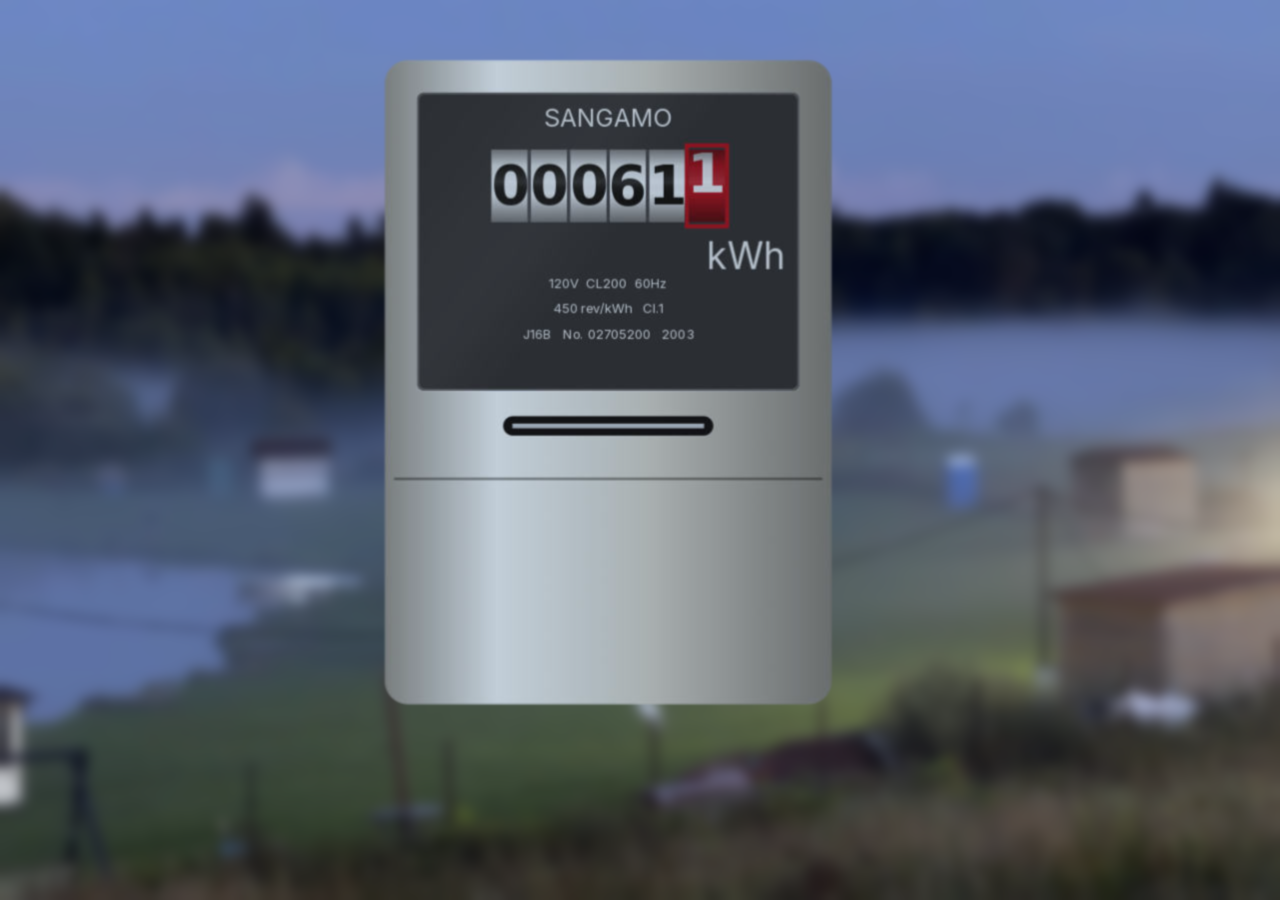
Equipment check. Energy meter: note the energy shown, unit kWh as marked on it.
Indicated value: 61.1 kWh
